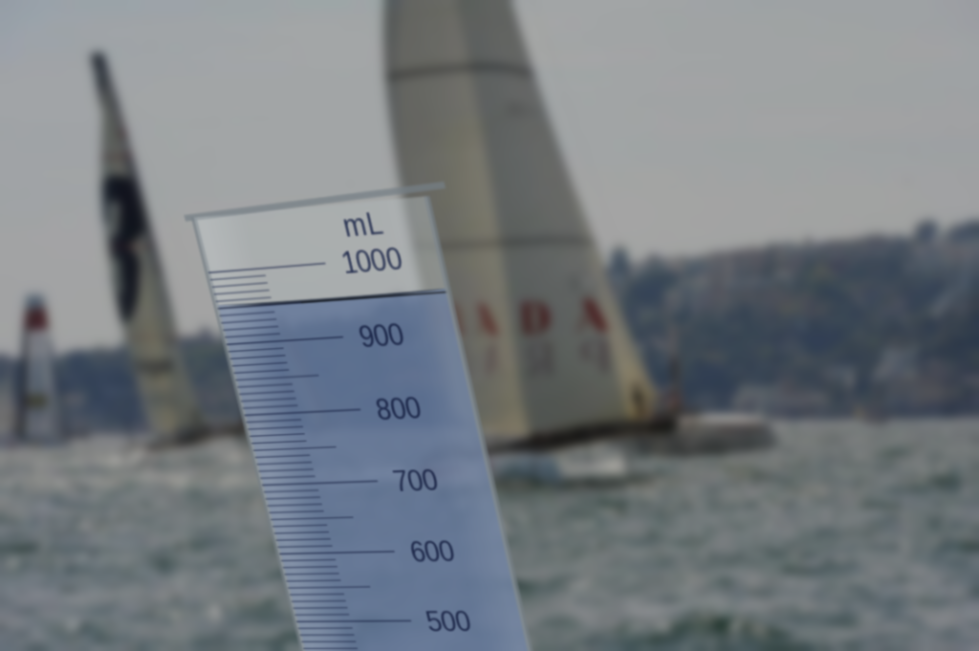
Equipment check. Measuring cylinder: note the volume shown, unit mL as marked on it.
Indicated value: 950 mL
